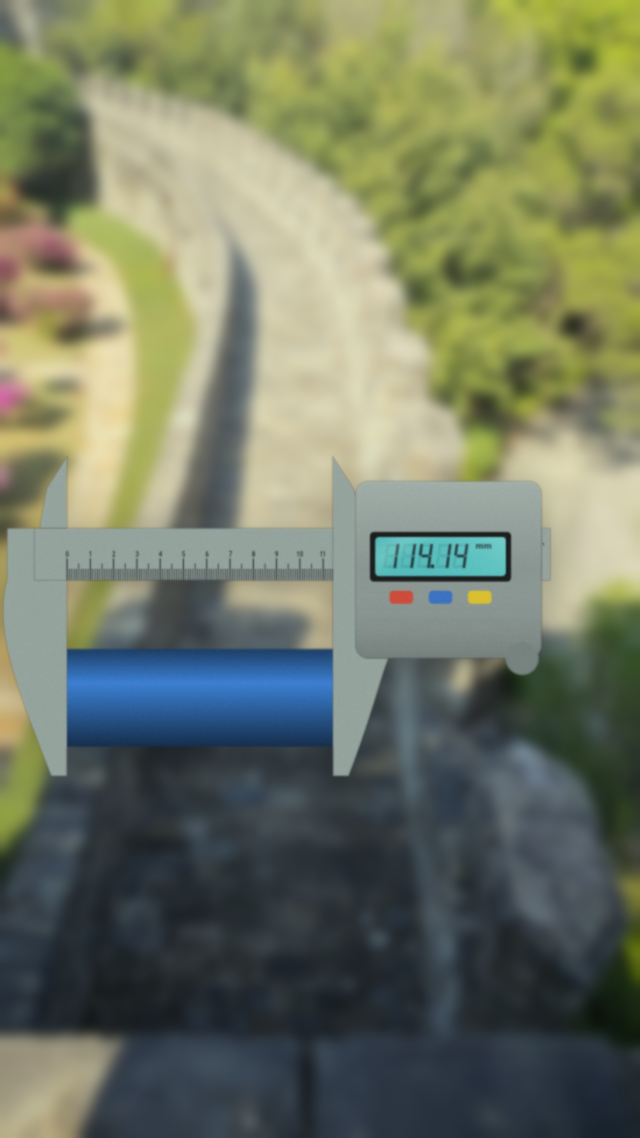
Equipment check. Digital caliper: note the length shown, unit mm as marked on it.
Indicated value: 114.14 mm
